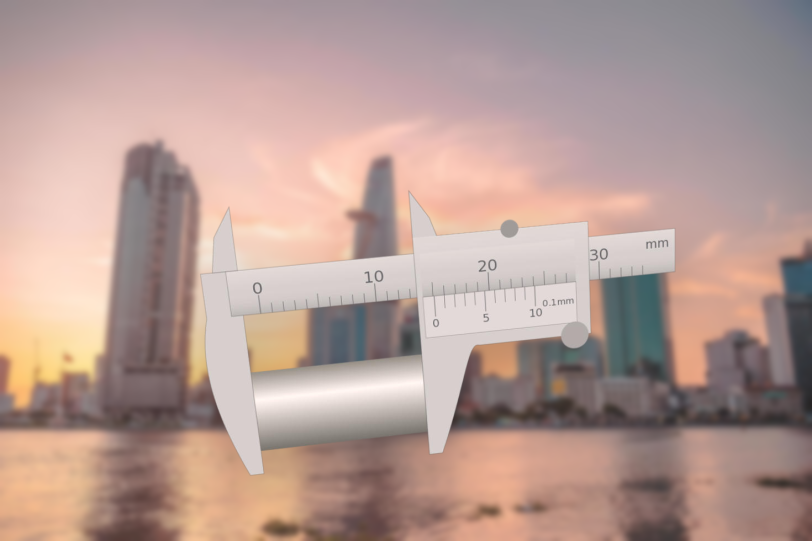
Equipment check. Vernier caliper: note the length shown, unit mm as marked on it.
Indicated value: 15.1 mm
